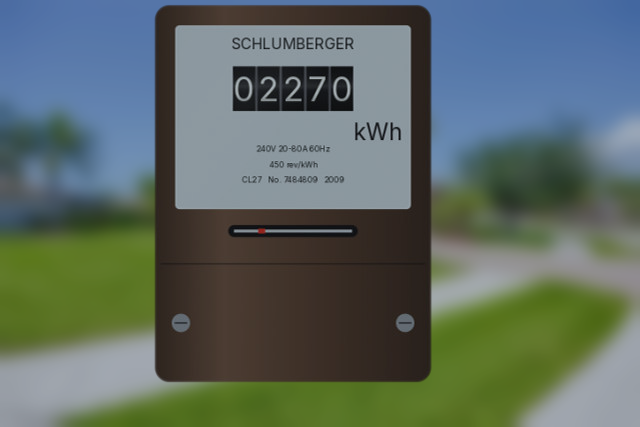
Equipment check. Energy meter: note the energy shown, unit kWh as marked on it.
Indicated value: 2270 kWh
